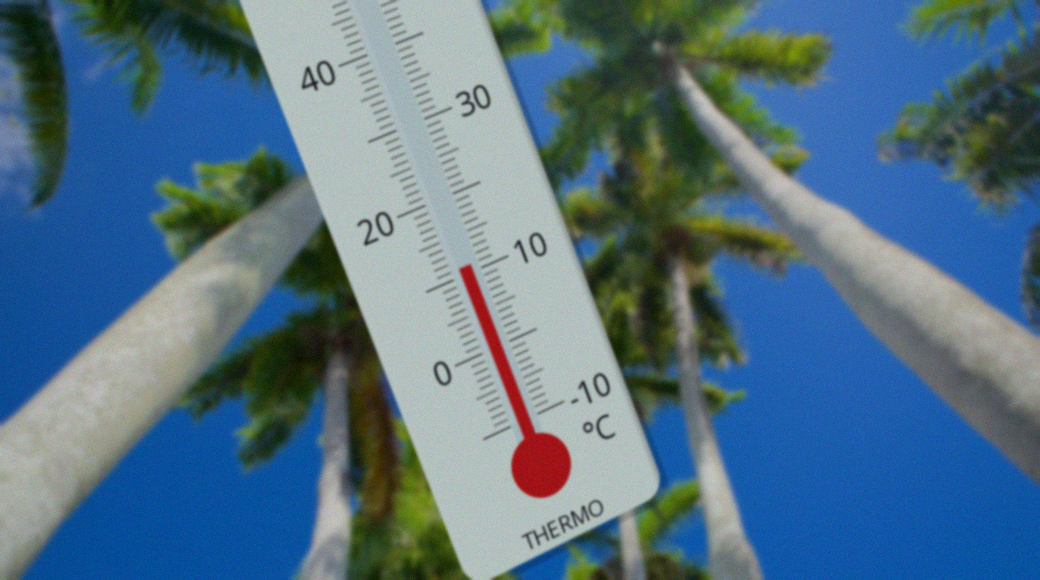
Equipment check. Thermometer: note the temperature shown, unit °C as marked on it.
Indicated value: 11 °C
